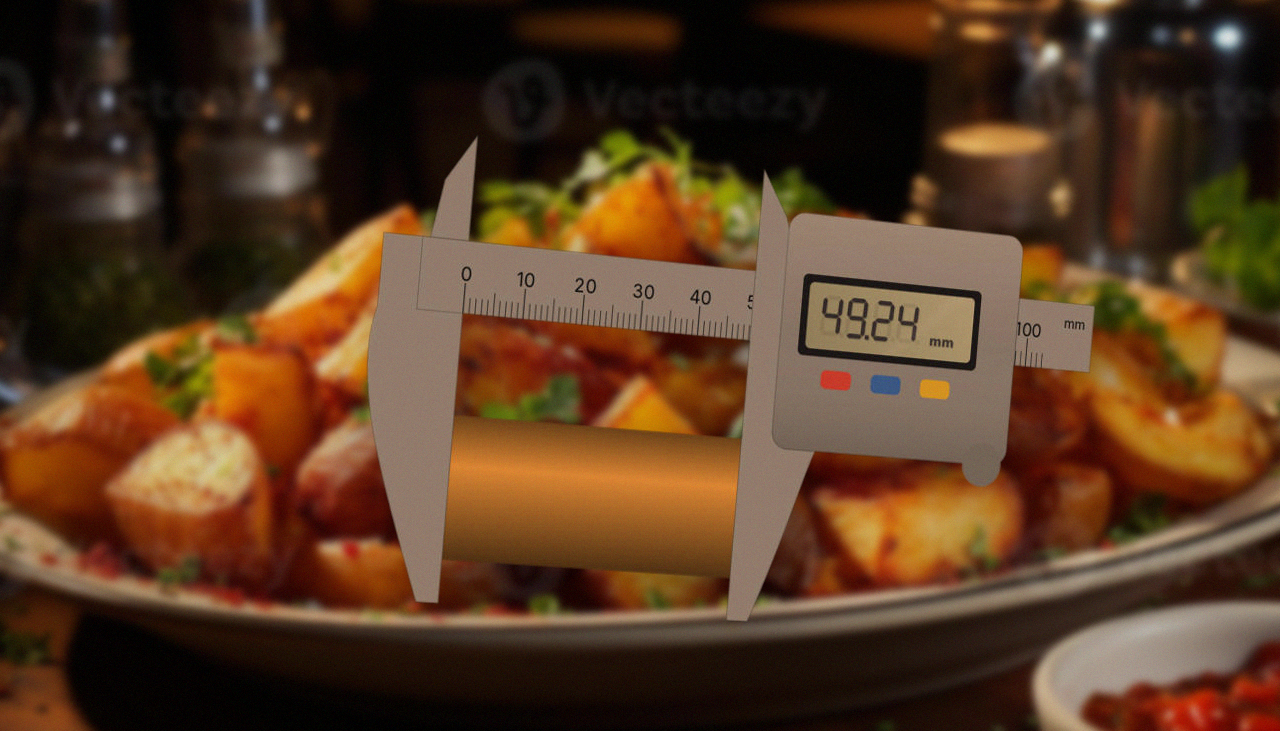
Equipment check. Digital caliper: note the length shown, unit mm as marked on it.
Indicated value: 49.24 mm
